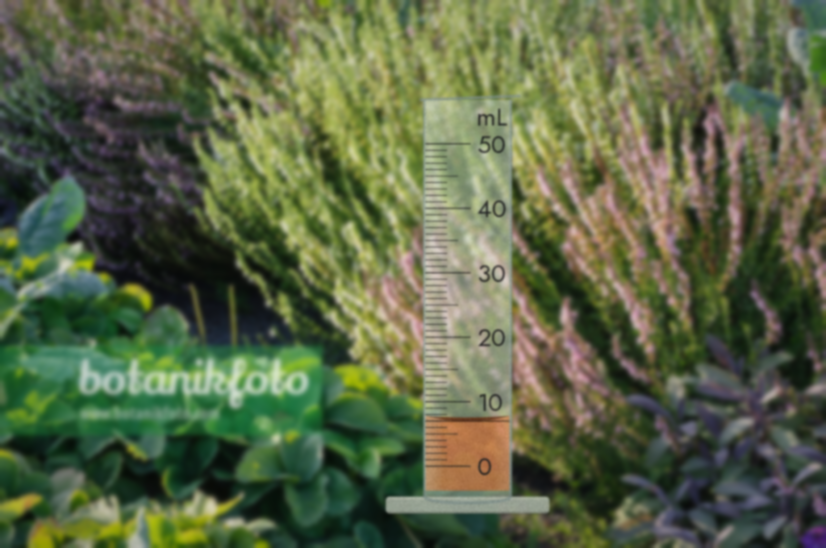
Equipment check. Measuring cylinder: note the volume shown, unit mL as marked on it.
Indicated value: 7 mL
